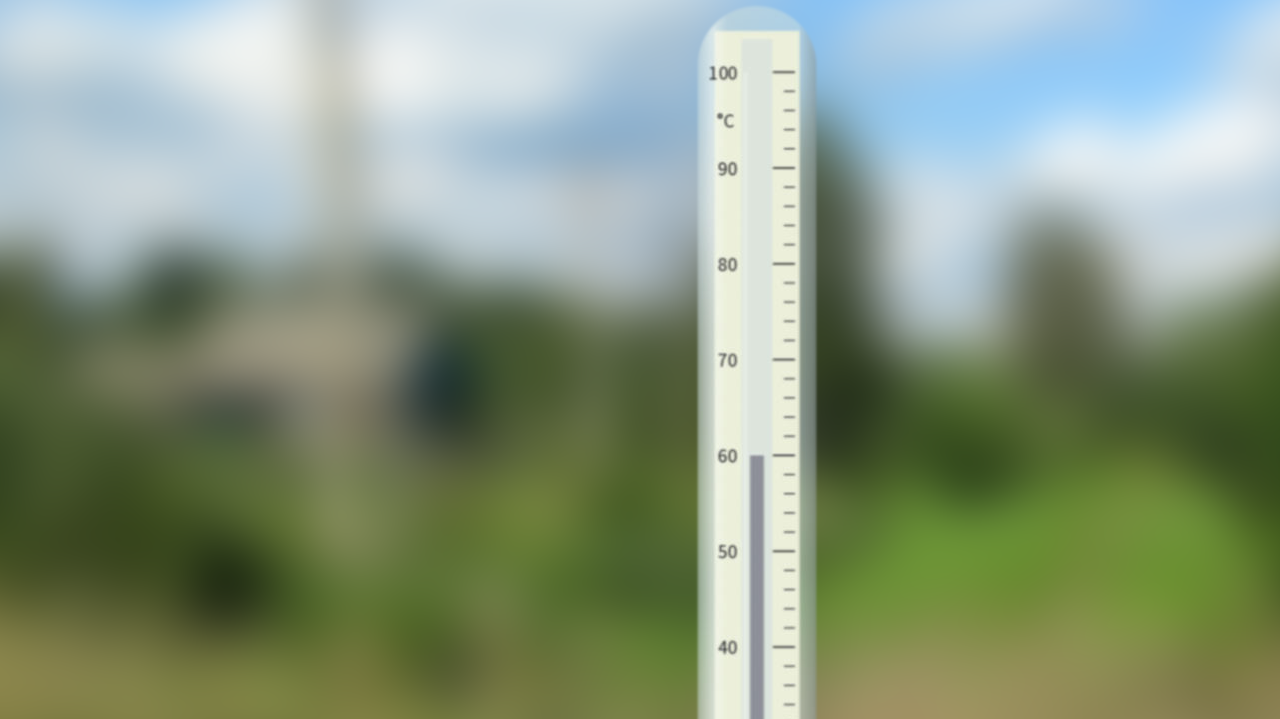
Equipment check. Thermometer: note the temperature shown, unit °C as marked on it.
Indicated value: 60 °C
